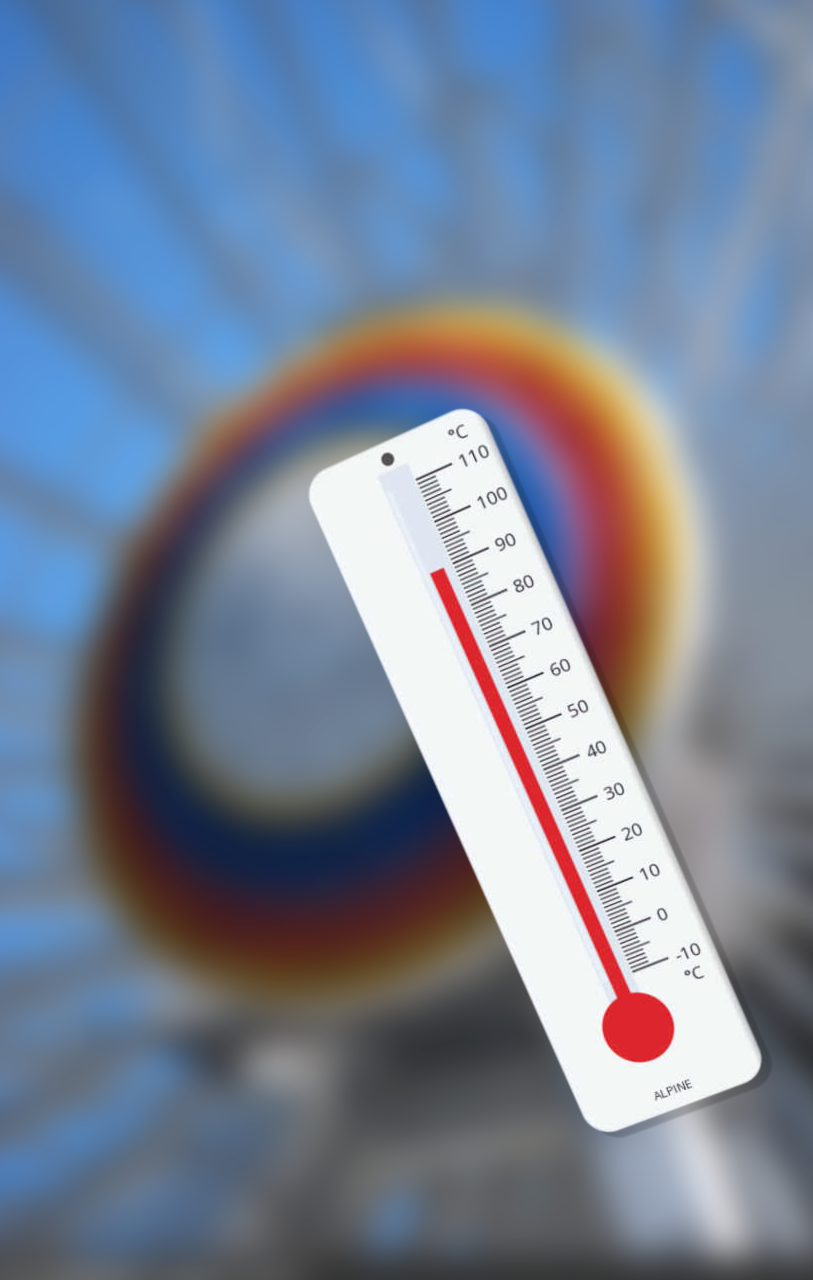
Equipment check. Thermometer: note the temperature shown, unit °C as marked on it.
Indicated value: 90 °C
